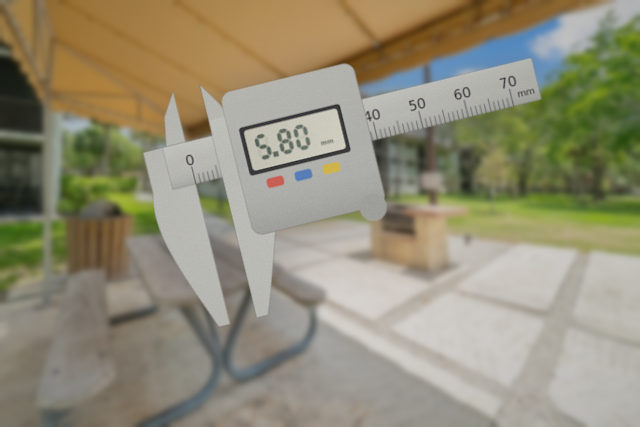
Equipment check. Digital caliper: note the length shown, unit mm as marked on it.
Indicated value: 5.80 mm
